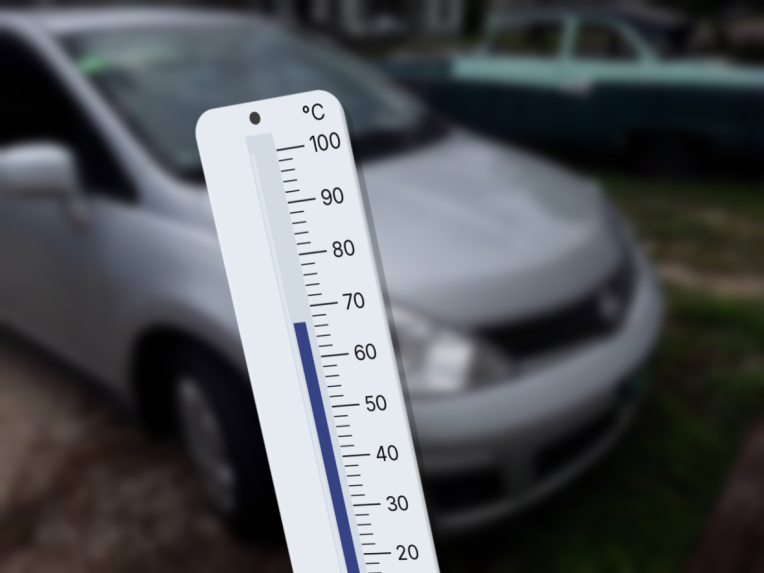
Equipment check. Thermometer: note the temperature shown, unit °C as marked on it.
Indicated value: 67 °C
